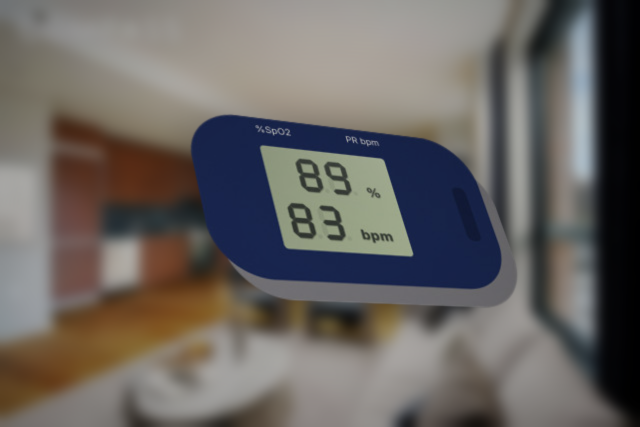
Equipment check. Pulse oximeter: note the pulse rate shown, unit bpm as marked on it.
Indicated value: 83 bpm
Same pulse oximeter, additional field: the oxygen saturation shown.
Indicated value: 89 %
